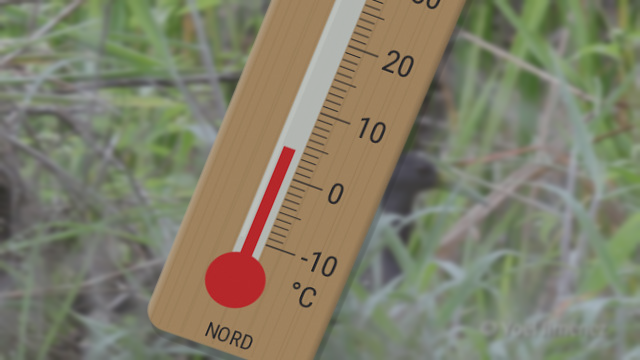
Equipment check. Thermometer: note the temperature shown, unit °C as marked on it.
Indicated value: 4 °C
